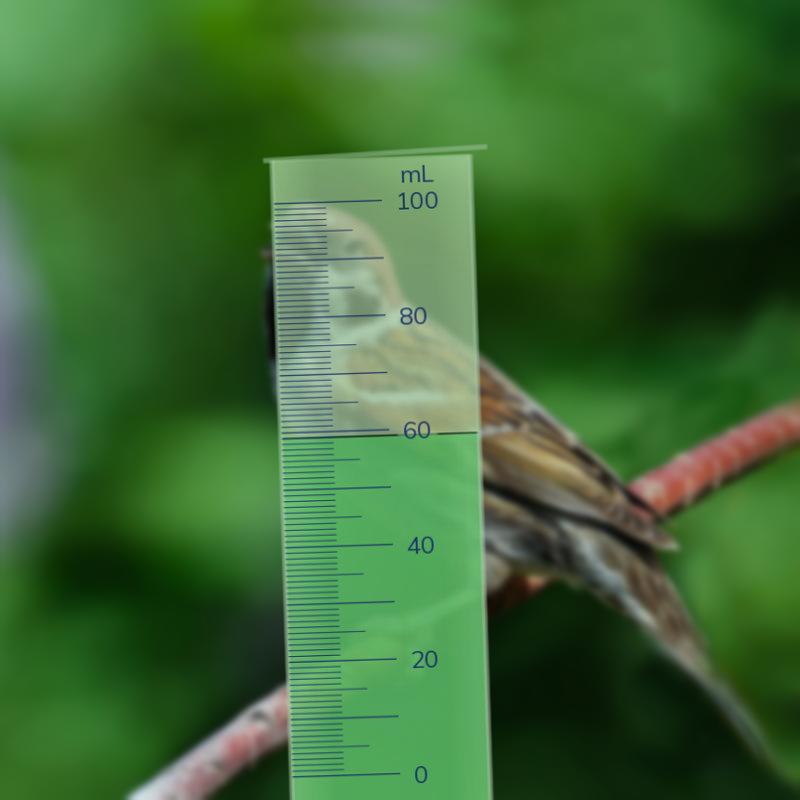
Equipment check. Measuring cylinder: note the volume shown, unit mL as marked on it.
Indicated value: 59 mL
